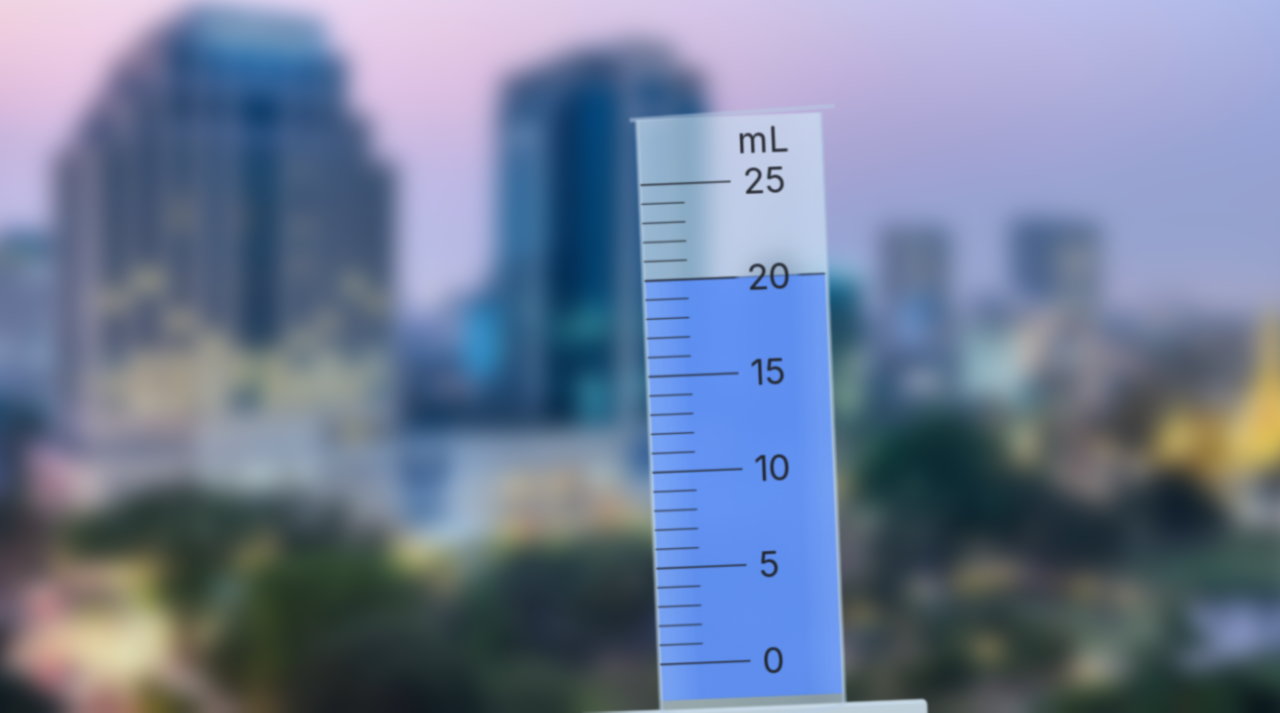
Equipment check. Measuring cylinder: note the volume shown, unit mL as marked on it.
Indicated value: 20 mL
